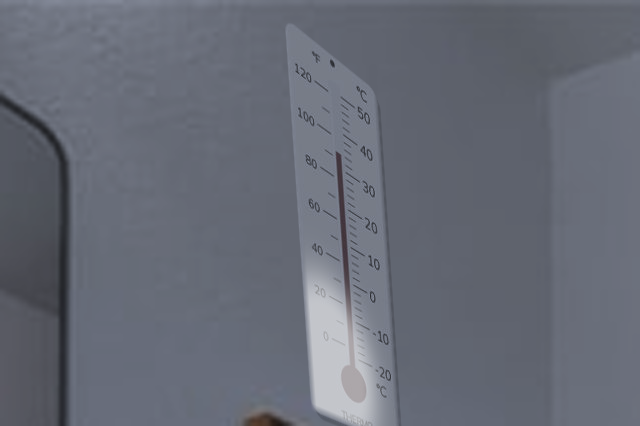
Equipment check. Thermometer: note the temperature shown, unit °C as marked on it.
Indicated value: 34 °C
